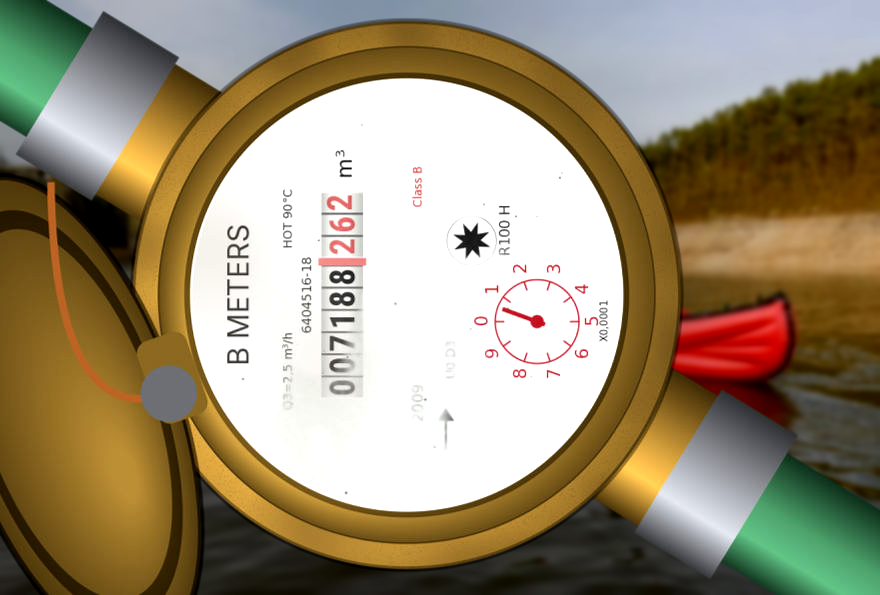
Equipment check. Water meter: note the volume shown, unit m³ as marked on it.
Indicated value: 7188.2620 m³
